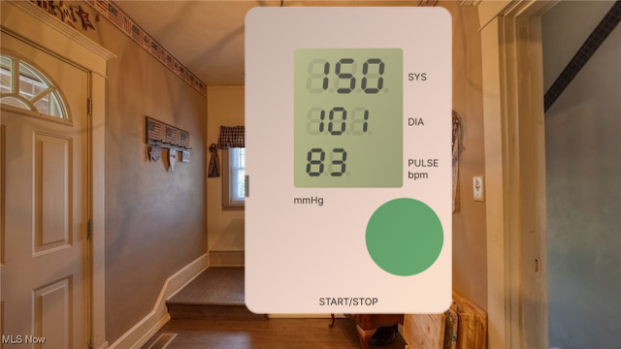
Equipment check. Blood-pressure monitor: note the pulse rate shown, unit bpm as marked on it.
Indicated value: 83 bpm
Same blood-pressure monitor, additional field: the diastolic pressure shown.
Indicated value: 101 mmHg
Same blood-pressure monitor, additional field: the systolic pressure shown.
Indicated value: 150 mmHg
